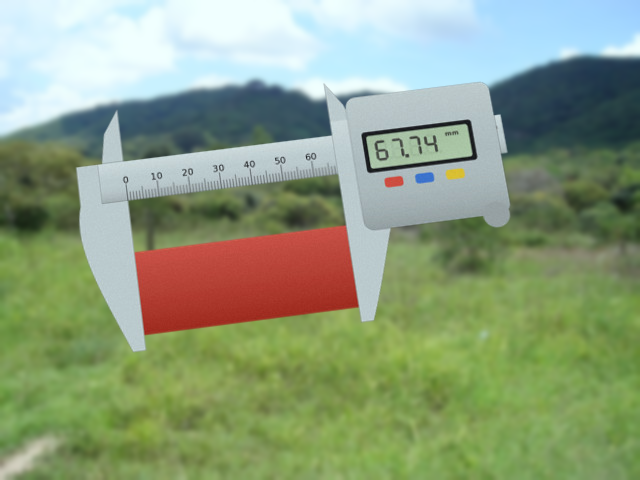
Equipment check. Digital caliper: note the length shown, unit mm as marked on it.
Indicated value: 67.74 mm
